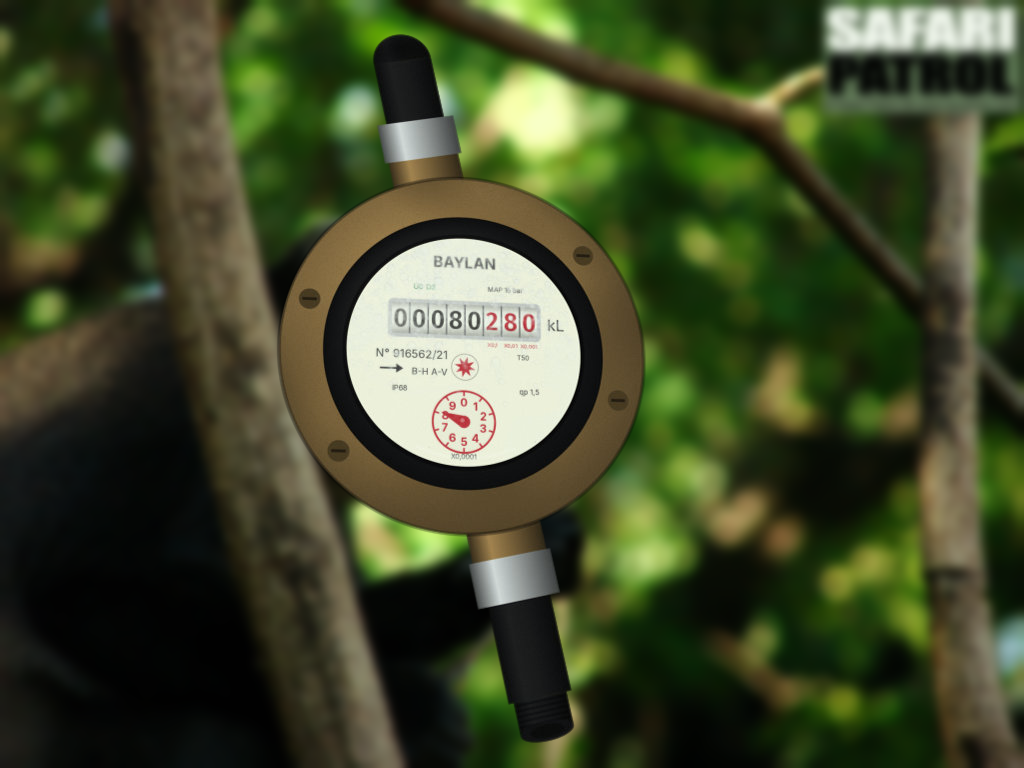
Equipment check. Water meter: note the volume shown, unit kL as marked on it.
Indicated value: 80.2808 kL
